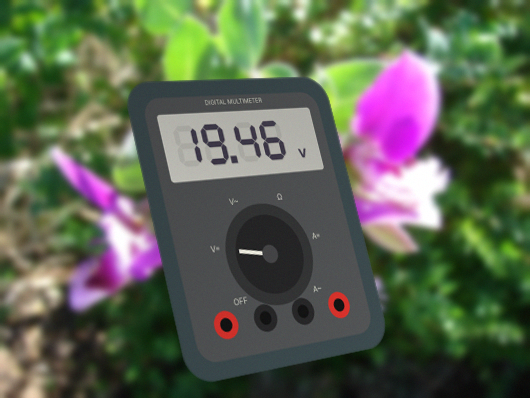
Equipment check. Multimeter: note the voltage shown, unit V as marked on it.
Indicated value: 19.46 V
